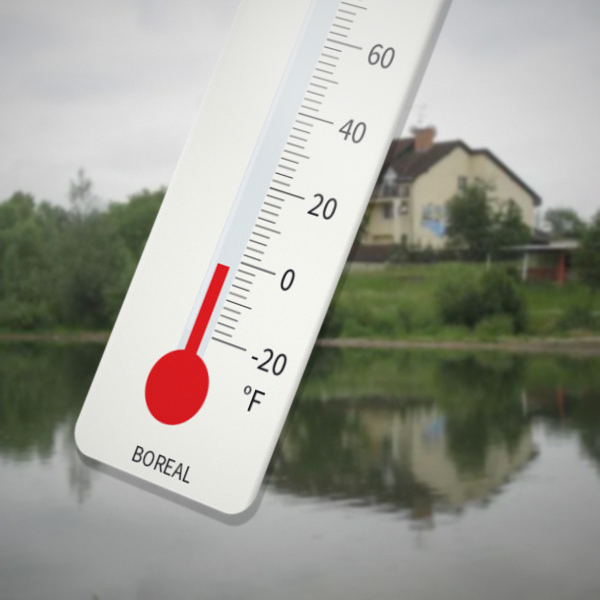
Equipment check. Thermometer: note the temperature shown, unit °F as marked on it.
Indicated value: -2 °F
